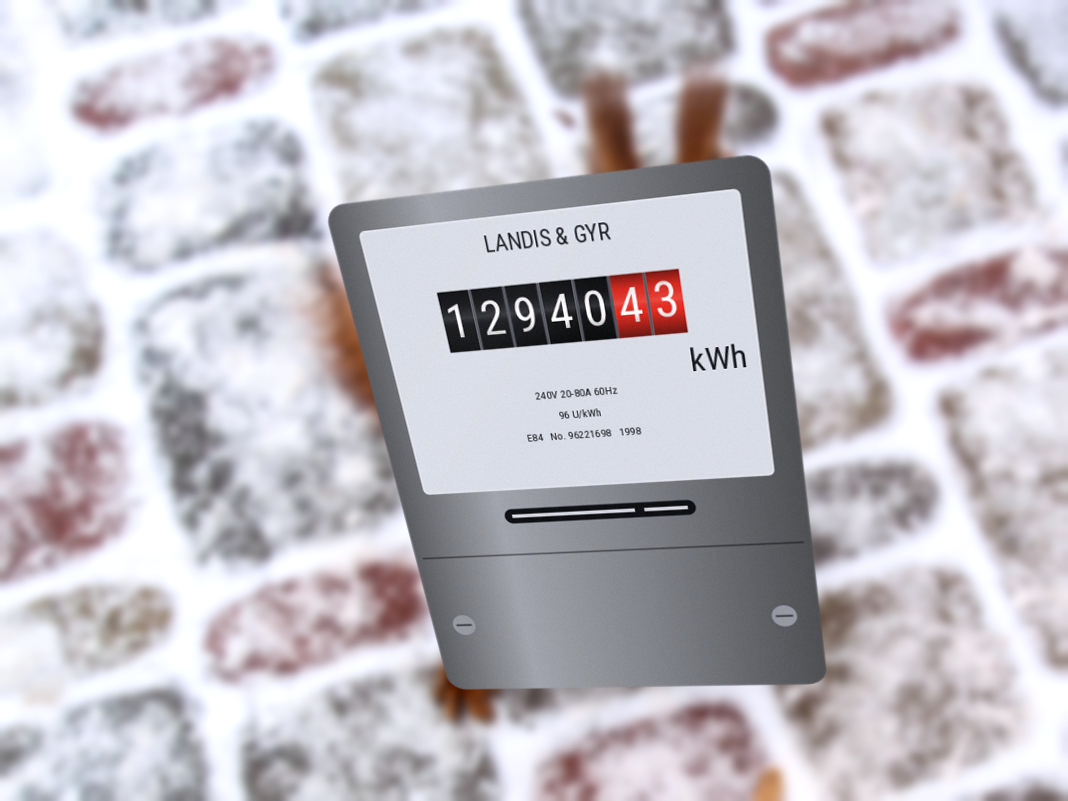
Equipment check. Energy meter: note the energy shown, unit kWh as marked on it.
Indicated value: 12940.43 kWh
